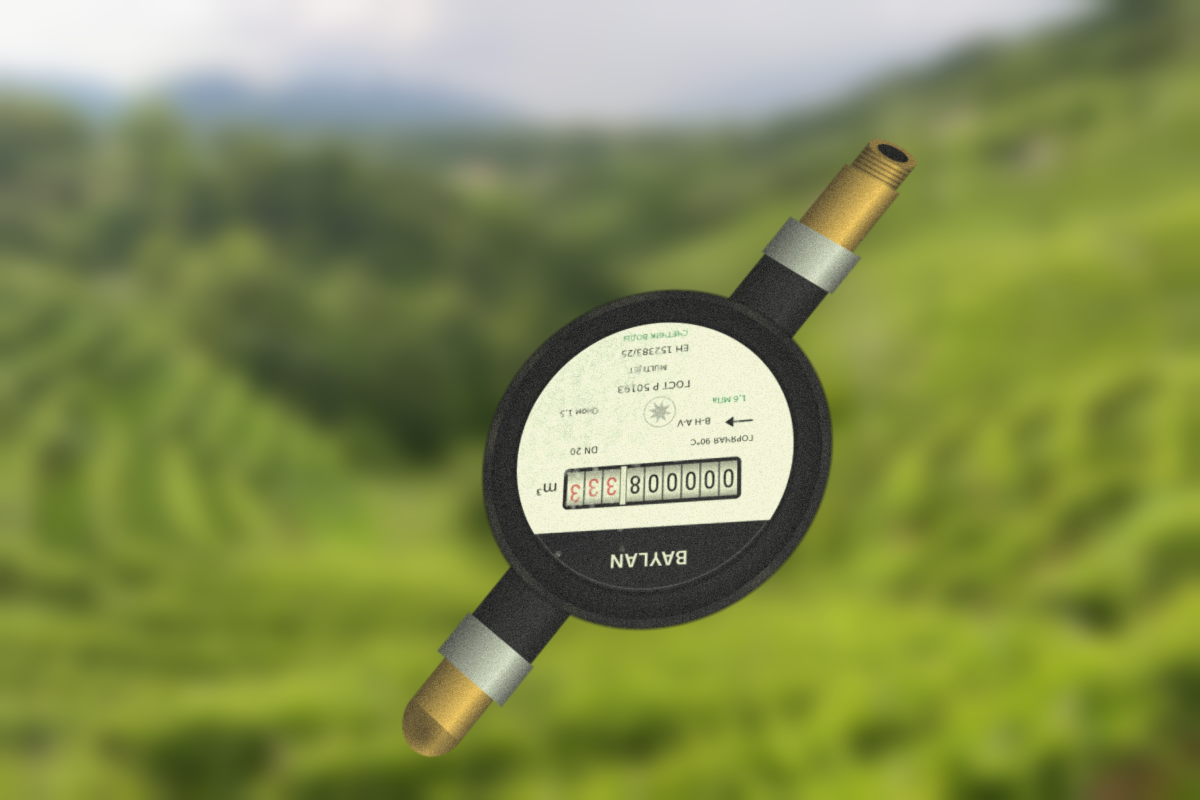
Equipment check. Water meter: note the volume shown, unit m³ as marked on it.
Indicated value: 8.333 m³
